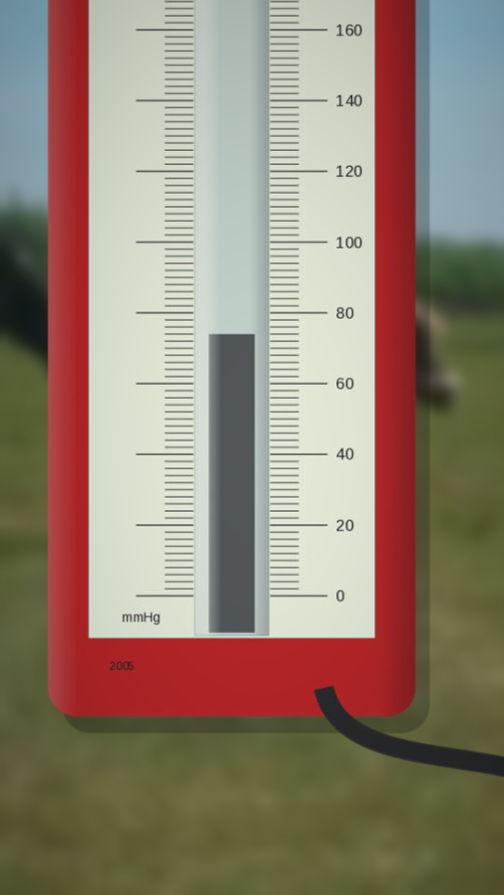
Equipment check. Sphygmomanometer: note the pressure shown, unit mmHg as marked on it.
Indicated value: 74 mmHg
